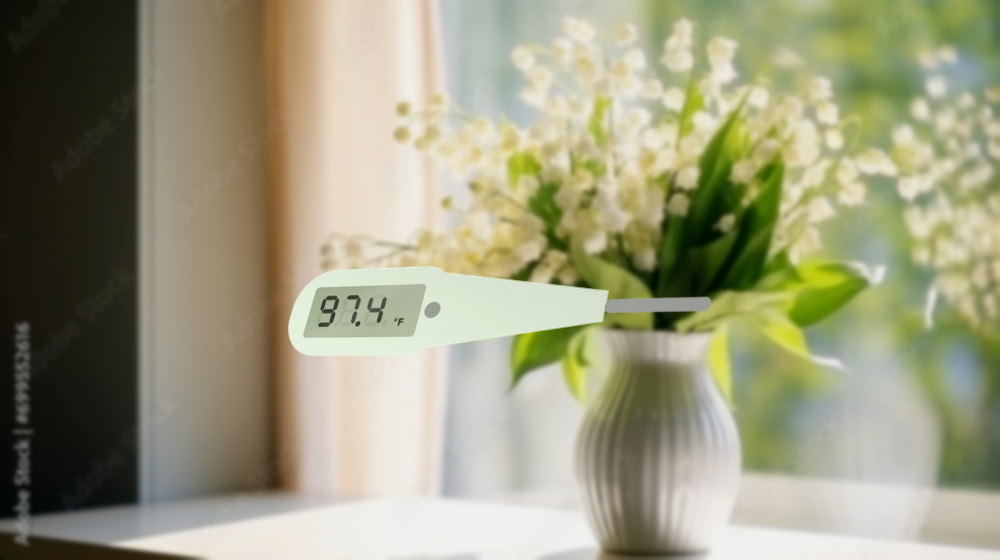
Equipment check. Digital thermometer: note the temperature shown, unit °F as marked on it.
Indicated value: 97.4 °F
